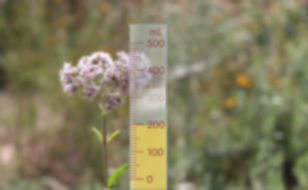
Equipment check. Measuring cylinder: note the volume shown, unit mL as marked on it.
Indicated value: 200 mL
